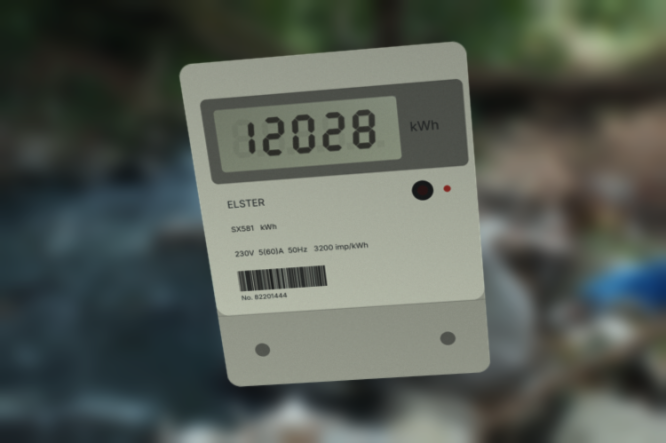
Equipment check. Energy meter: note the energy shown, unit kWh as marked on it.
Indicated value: 12028 kWh
